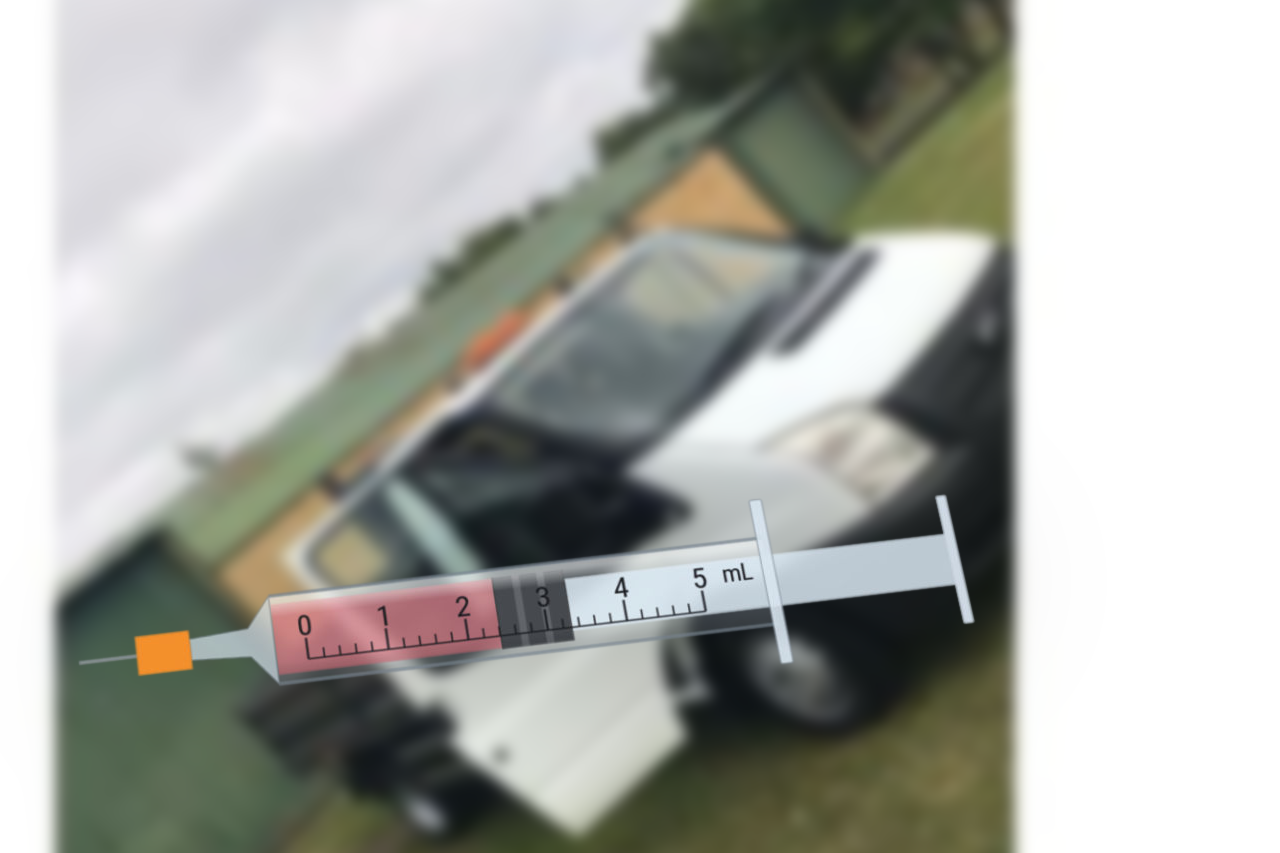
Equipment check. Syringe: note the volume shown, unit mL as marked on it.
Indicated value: 2.4 mL
